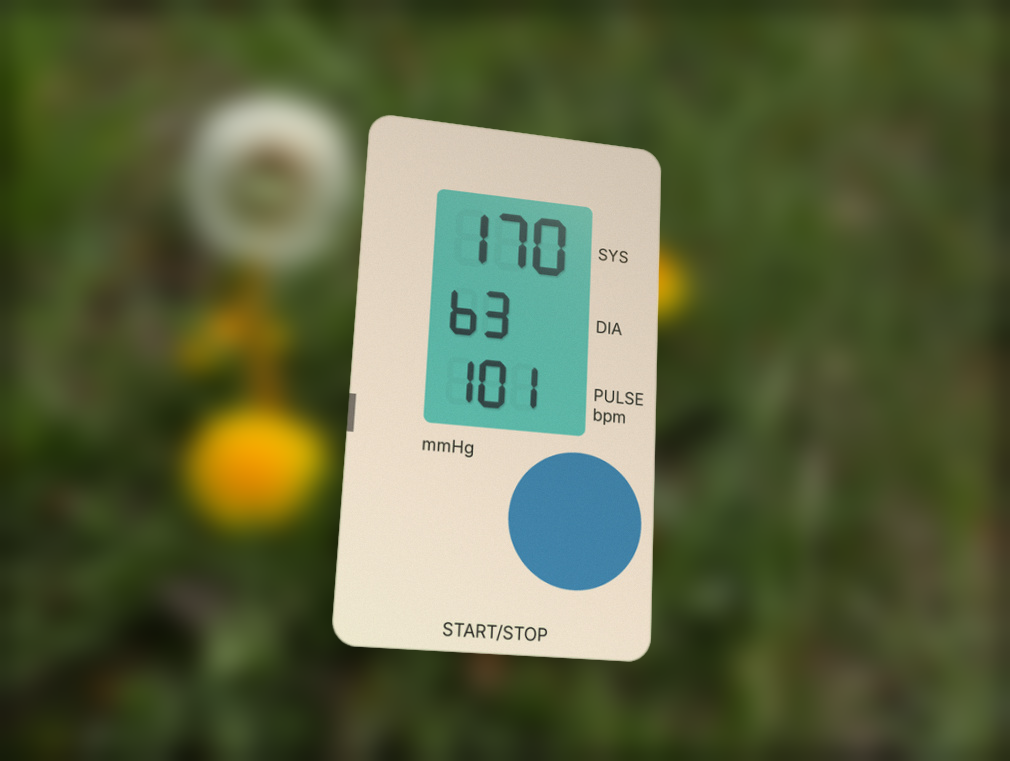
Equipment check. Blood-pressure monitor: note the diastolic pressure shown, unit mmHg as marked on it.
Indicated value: 63 mmHg
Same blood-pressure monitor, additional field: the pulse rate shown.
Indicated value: 101 bpm
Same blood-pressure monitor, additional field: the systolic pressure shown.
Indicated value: 170 mmHg
